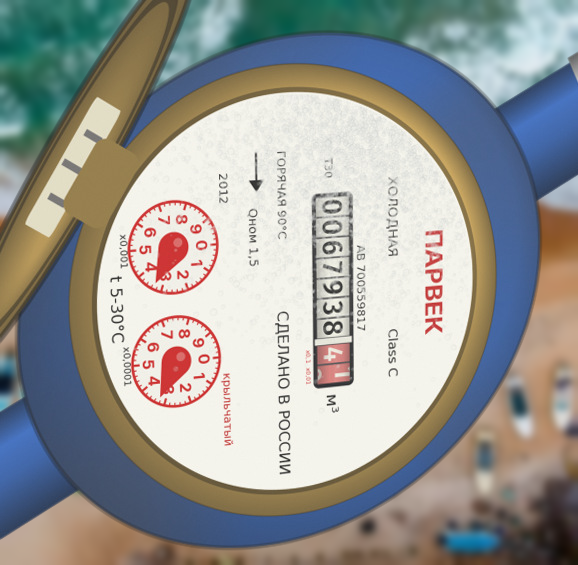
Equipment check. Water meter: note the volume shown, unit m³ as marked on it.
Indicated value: 67938.4133 m³
